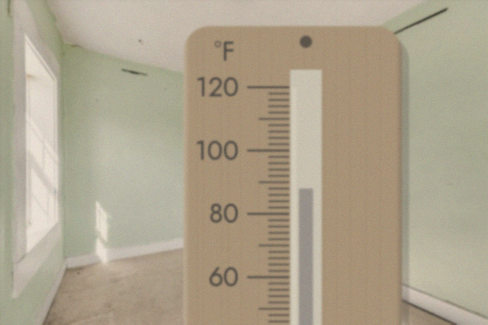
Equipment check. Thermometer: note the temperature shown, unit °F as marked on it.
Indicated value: 88 °F
